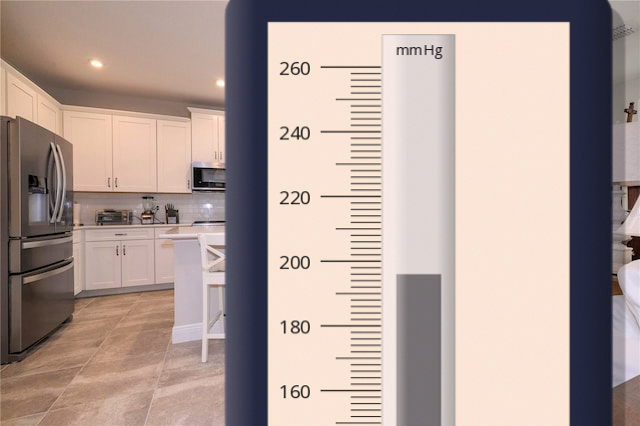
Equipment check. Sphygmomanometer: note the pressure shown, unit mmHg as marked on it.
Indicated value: 196 mmHg
